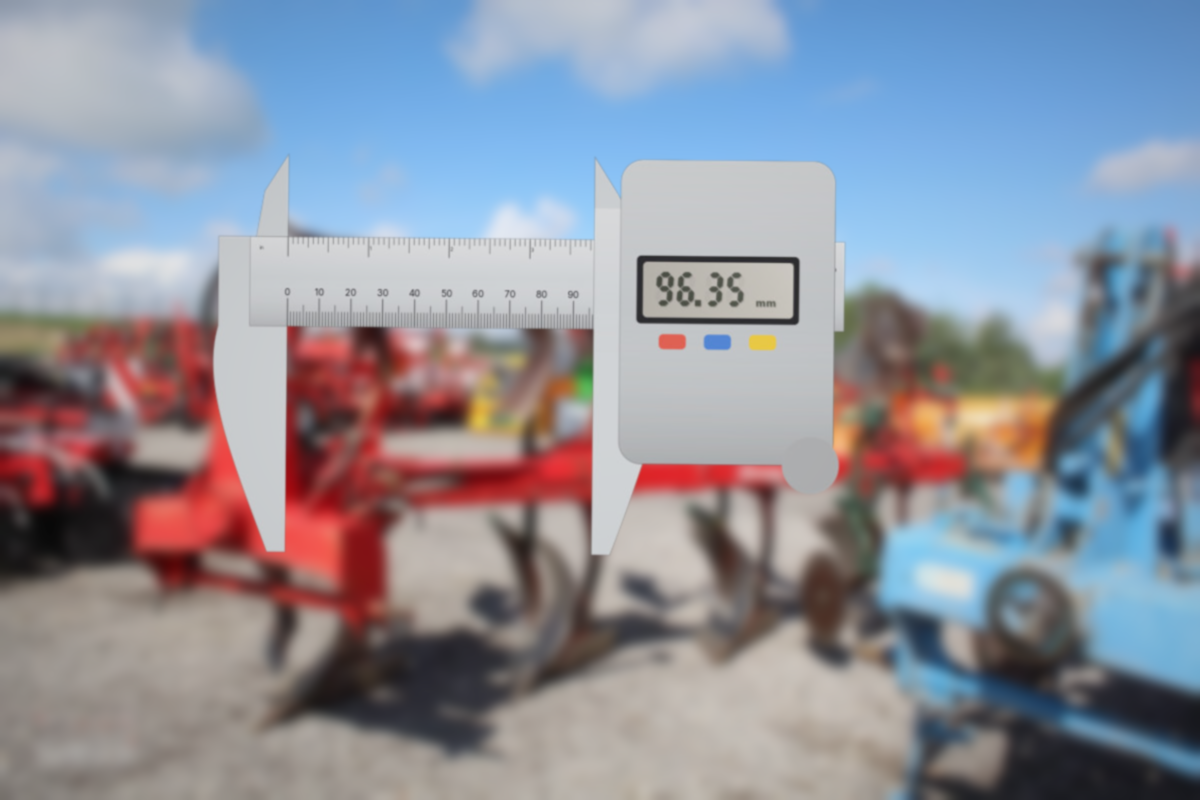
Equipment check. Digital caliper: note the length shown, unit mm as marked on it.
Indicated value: 96.35 mm
